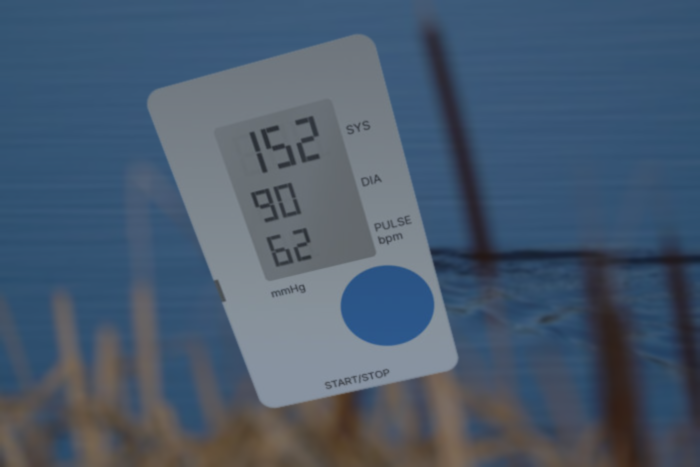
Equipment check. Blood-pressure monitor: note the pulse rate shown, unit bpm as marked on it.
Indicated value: 62 bpm
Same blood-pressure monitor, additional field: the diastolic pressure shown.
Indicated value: 90 mmHg
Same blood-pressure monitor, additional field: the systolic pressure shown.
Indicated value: 152 mmHg
